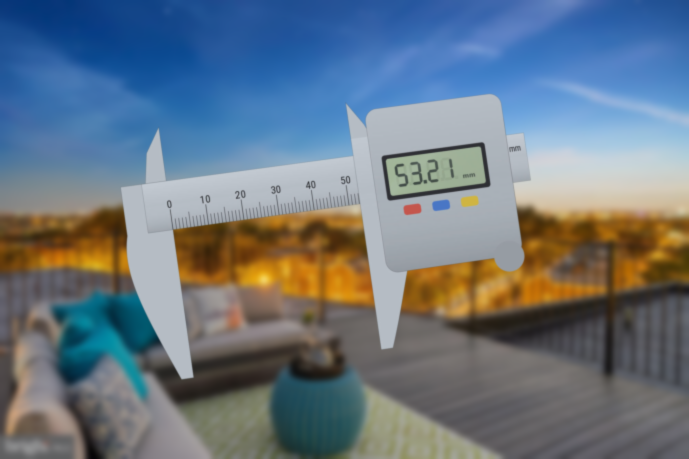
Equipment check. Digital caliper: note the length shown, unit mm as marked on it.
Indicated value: 53.21 mm
